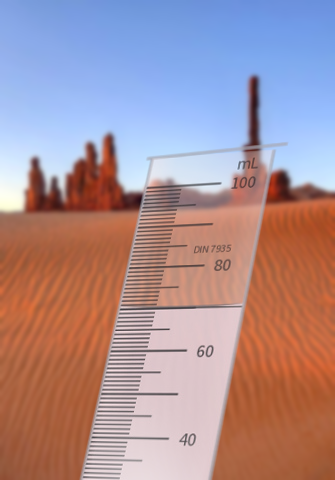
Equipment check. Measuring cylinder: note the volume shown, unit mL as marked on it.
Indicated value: 70 mL
